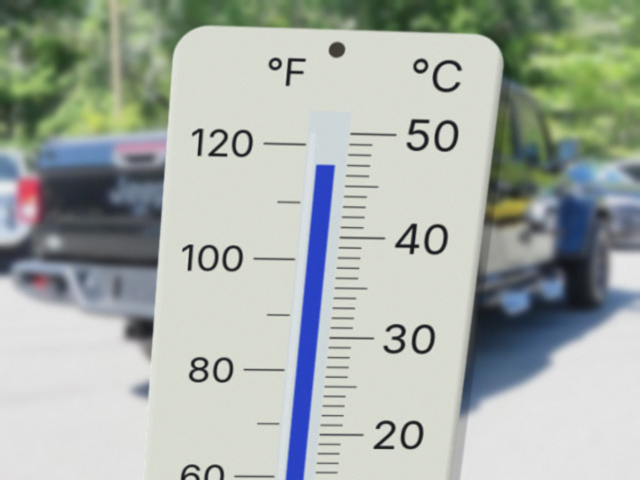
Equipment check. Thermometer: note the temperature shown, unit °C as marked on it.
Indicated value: 47 °C
